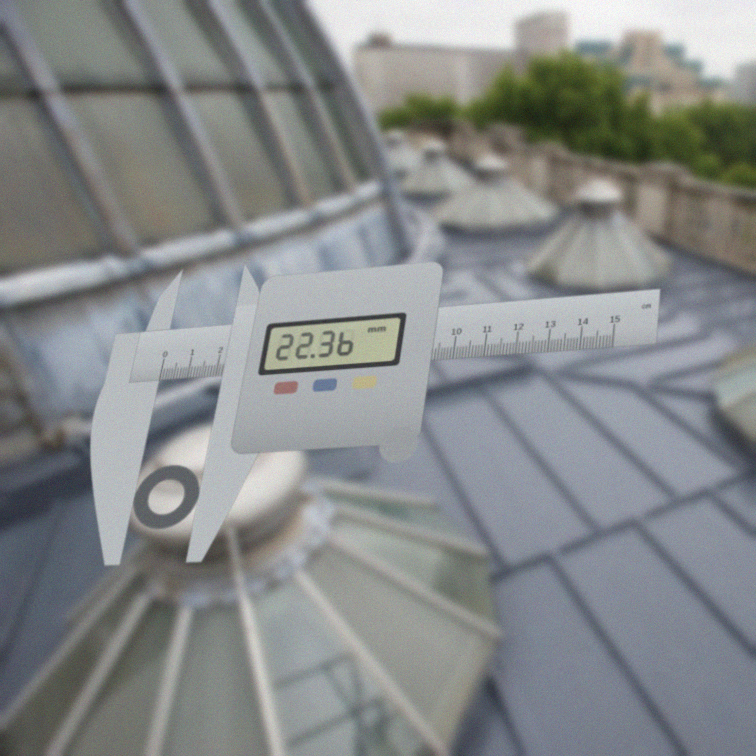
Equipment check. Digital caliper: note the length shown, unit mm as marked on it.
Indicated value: 22.36 mm
